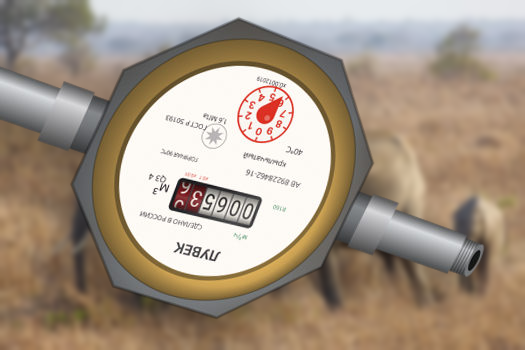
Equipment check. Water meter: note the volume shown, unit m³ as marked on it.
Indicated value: 65.355 m³
